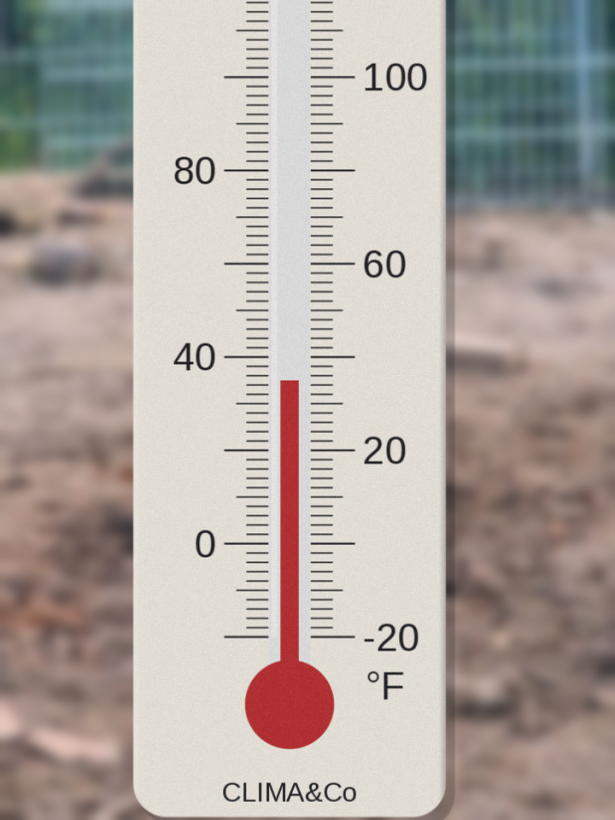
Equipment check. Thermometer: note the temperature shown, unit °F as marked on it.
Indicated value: 35 °F
